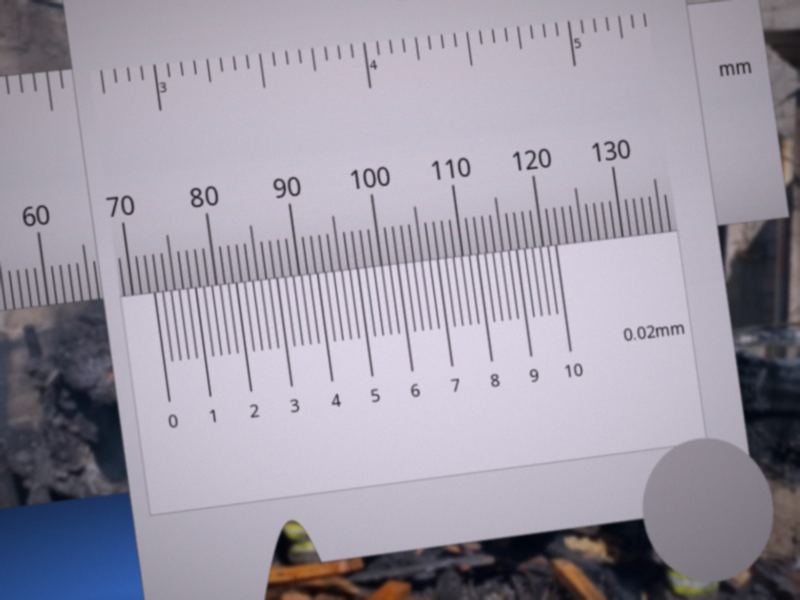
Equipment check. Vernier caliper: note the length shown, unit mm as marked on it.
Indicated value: 72.6 mm
